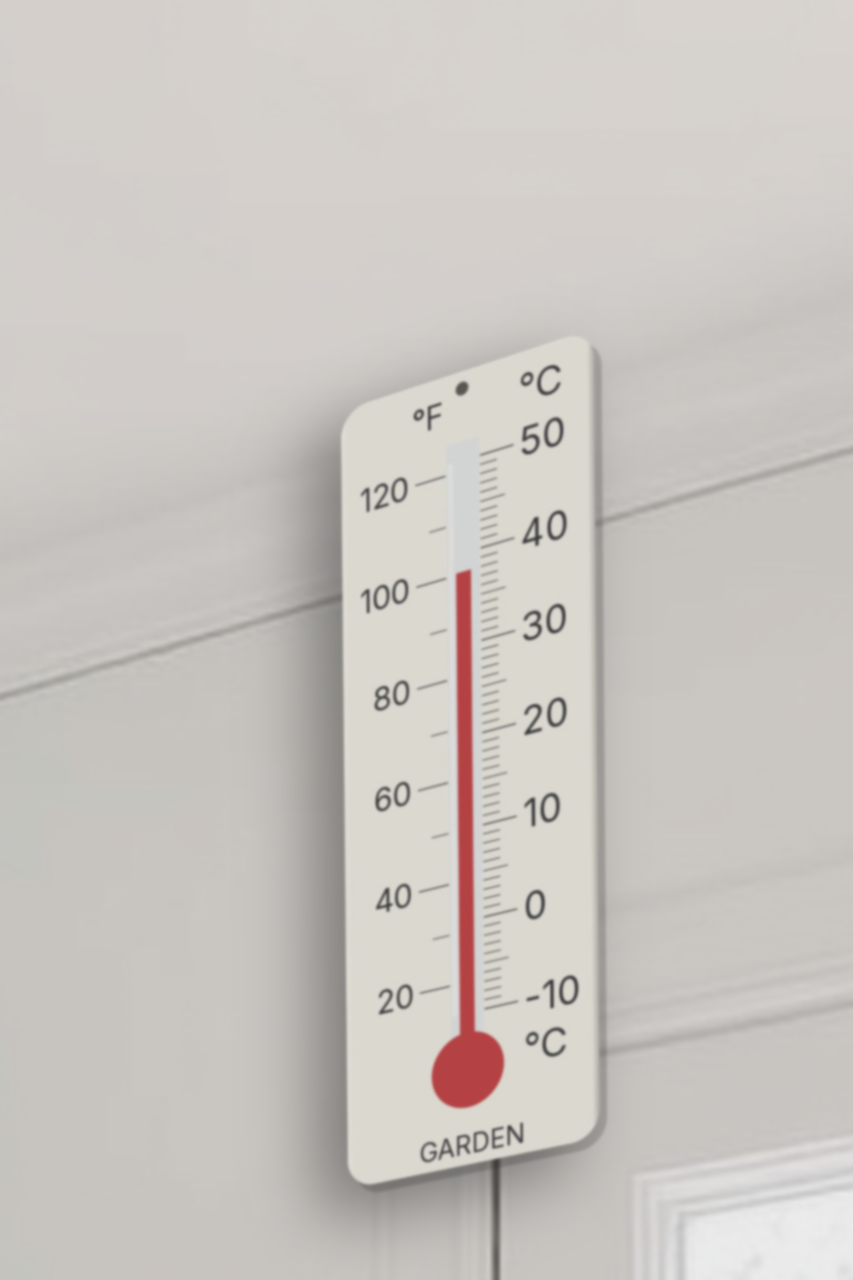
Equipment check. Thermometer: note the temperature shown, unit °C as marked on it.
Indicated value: 38 °C
